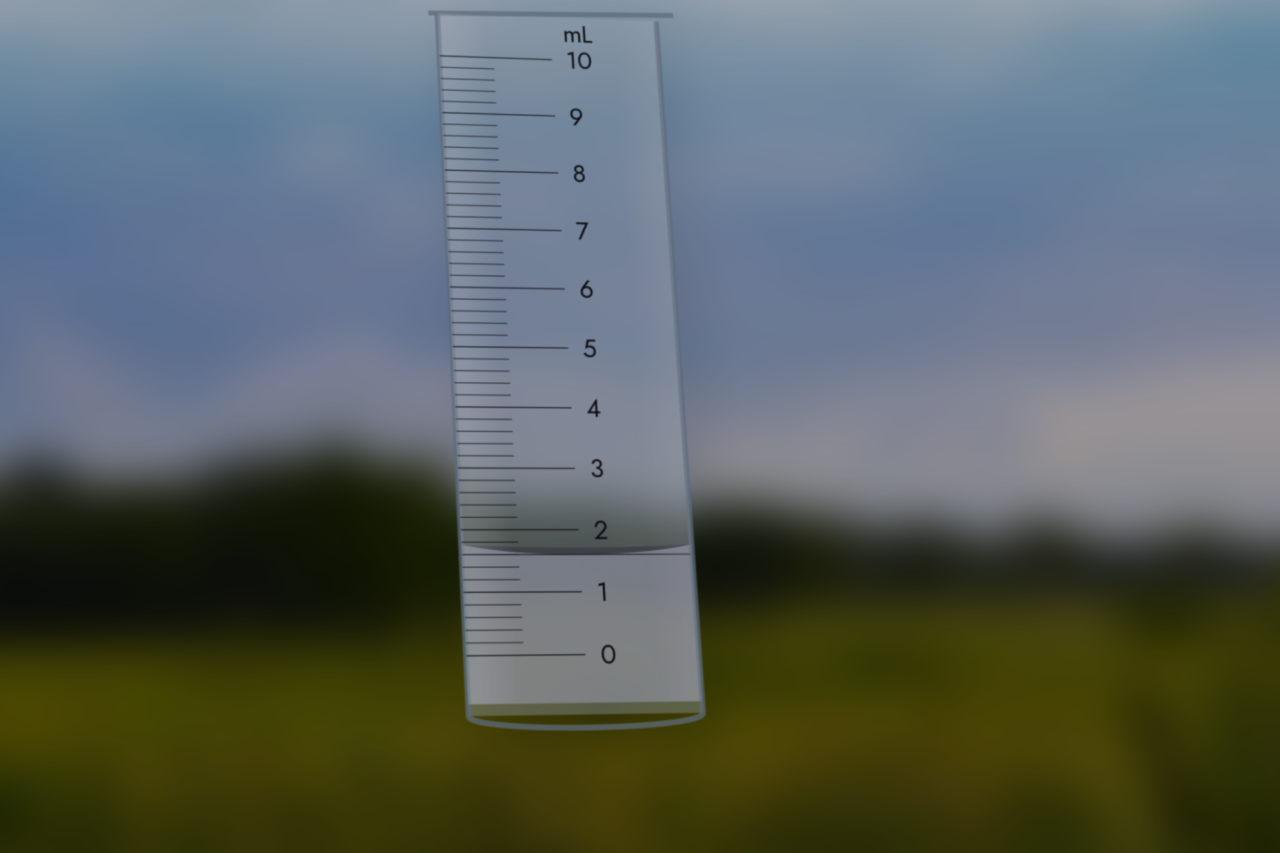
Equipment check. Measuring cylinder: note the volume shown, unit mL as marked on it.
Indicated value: 1.6 mL
